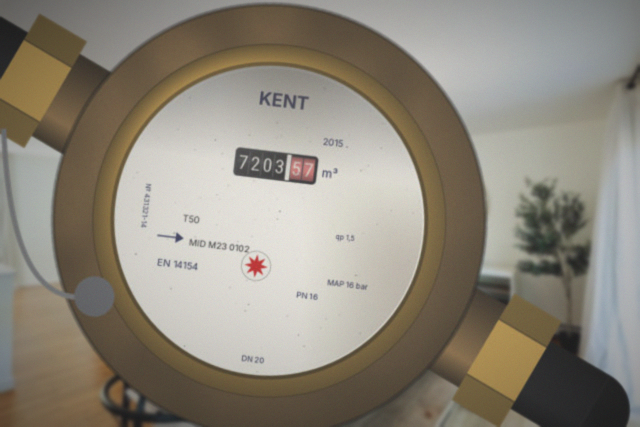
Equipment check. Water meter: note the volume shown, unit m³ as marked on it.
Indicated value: 7203.57 m³
